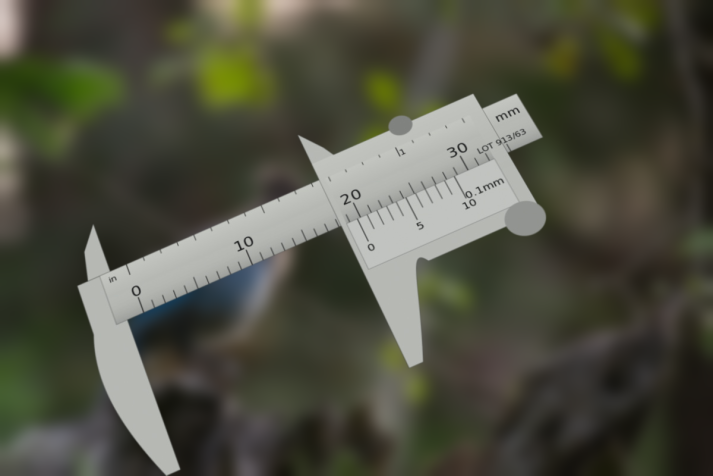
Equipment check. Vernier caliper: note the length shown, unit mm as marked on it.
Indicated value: 19.7 mm
